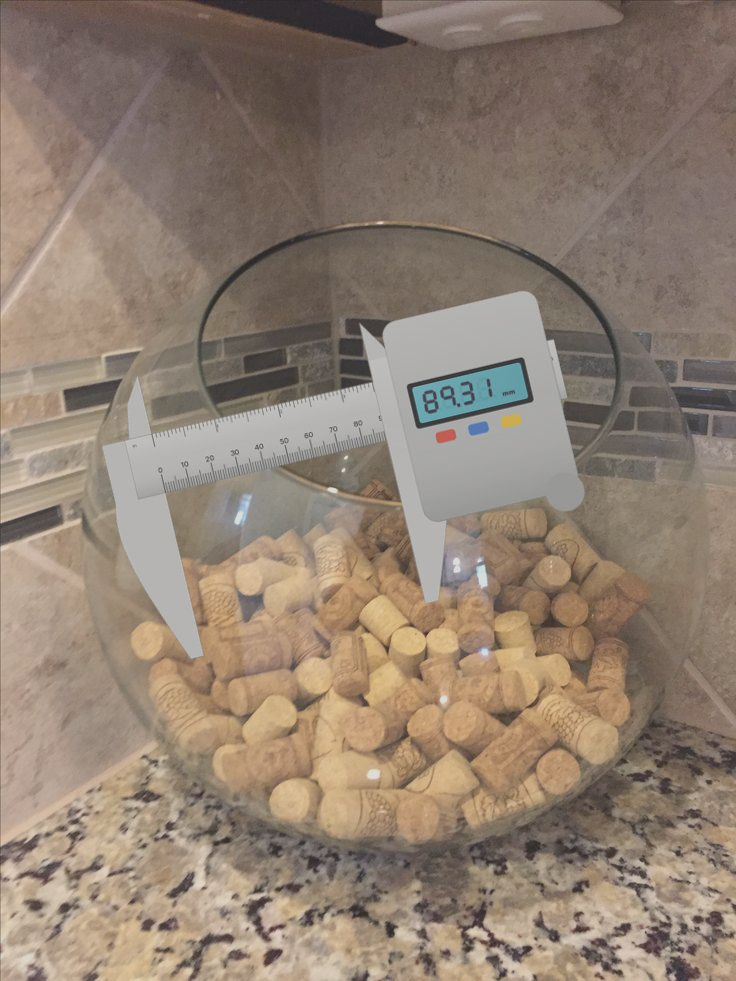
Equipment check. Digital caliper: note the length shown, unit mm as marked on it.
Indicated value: 89.31 mm
